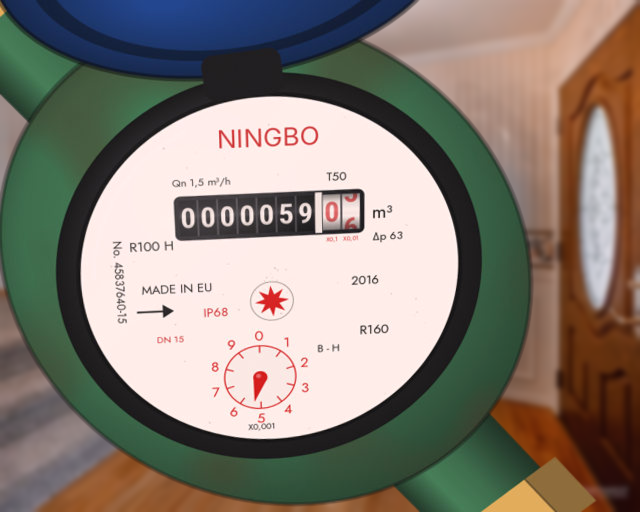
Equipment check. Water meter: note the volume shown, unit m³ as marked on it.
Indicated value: 59.055 m³
